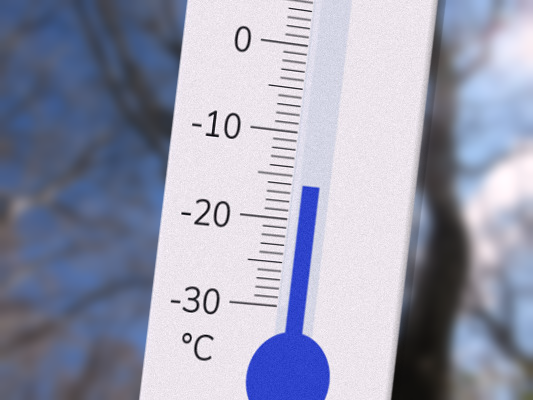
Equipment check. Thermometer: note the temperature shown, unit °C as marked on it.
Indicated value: -16 °C
